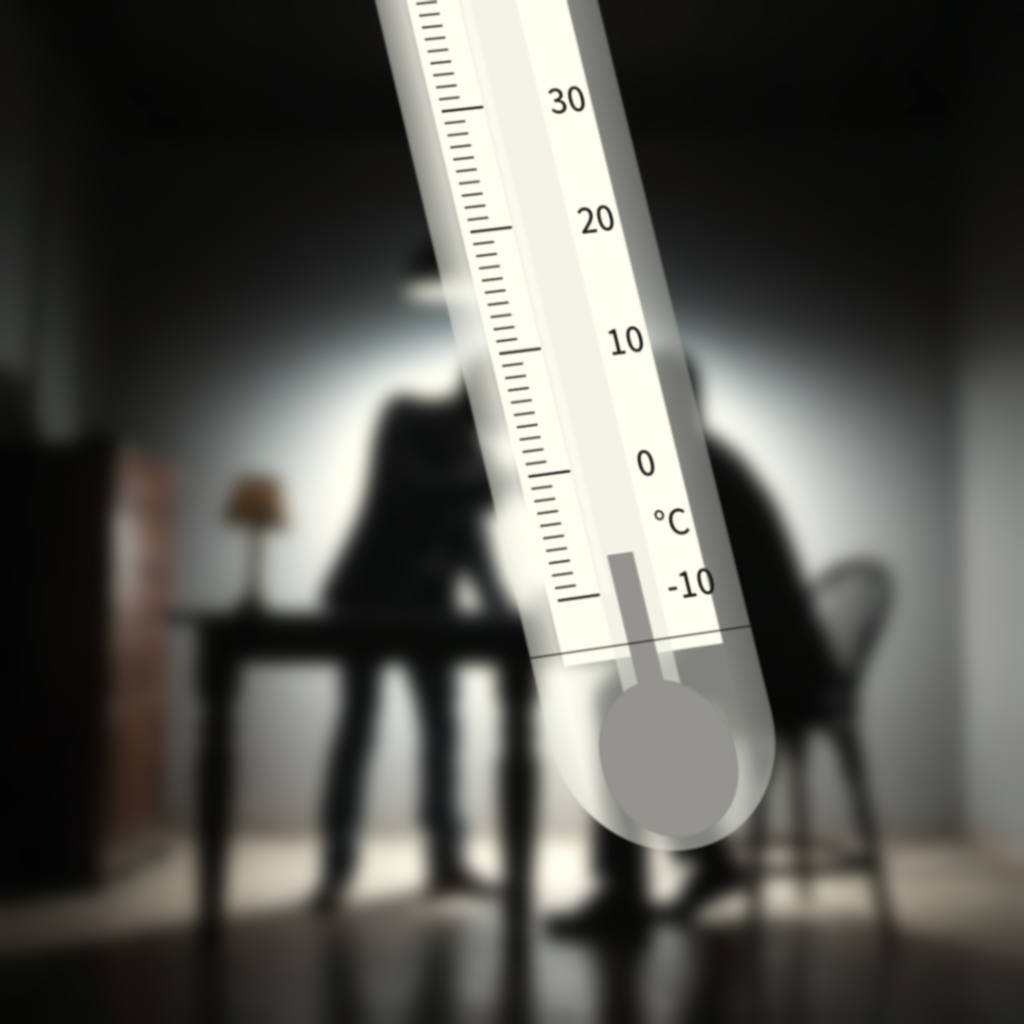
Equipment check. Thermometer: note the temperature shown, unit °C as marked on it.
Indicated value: -7 °C
